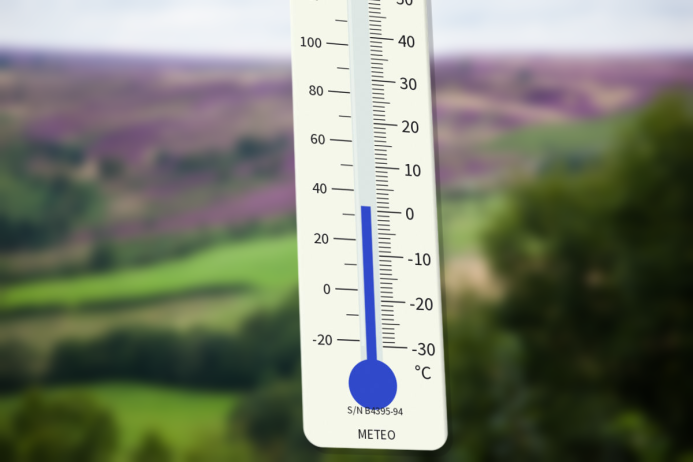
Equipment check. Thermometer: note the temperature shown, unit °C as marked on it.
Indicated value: 1 °C
